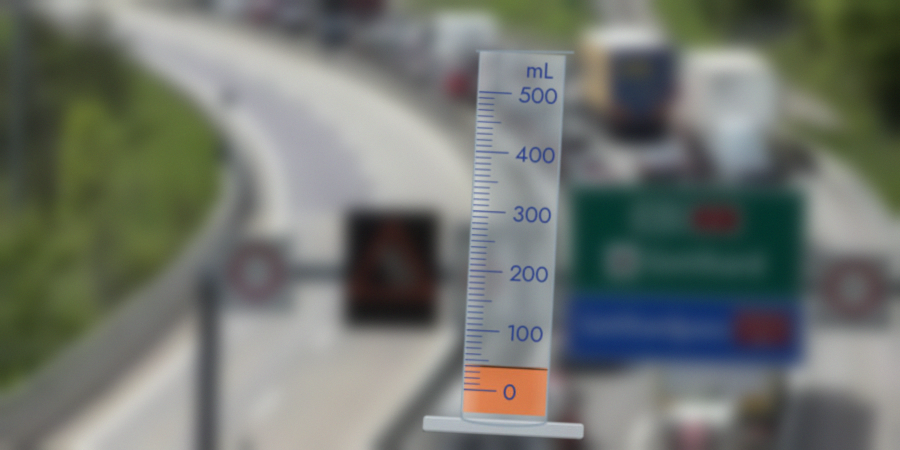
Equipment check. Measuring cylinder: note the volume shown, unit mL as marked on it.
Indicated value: 40 mL
